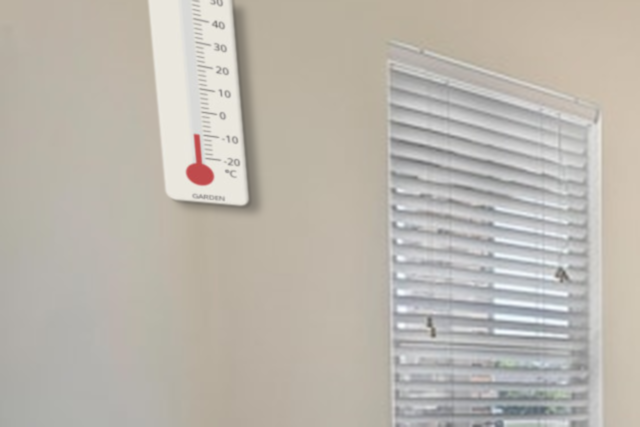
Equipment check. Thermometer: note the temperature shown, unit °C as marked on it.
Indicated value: -10 °C
